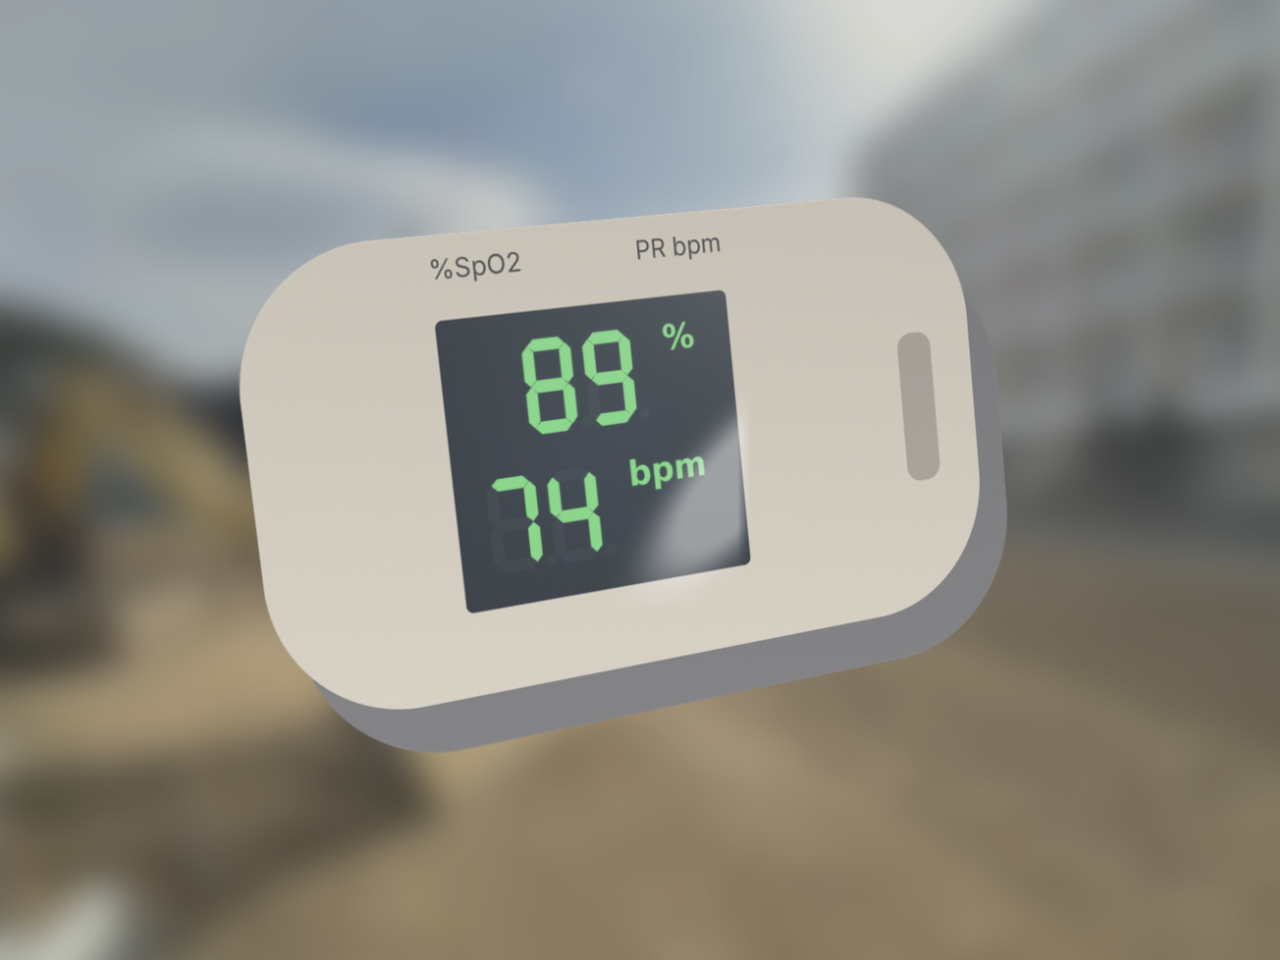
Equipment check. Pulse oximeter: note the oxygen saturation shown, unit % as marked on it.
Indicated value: 89 %
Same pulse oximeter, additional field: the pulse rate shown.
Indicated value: 74 bpm
